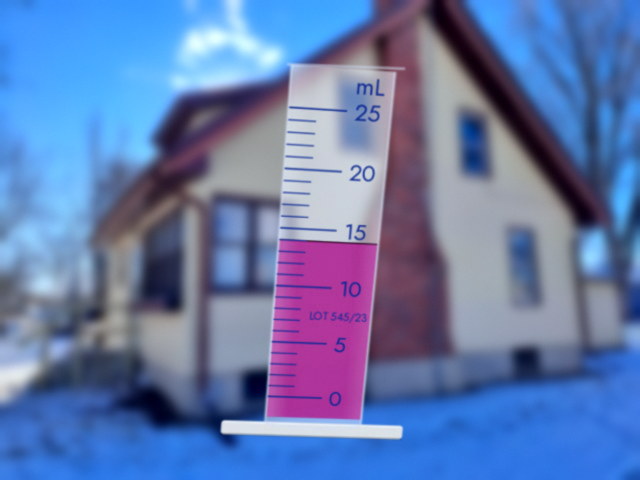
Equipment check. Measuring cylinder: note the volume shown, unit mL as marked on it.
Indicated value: 14 mL
